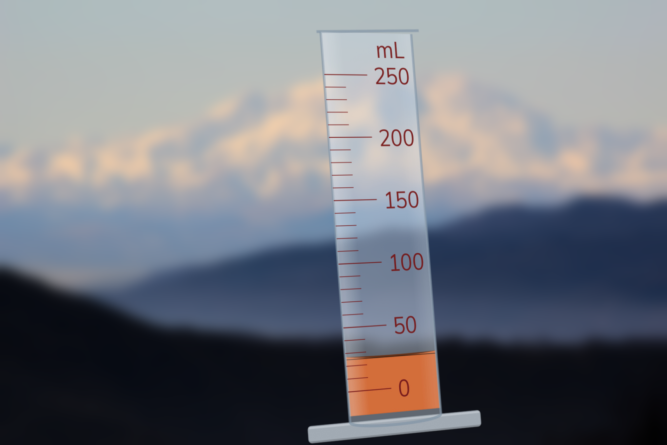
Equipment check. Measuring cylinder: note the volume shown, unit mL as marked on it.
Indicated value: 25 mL
